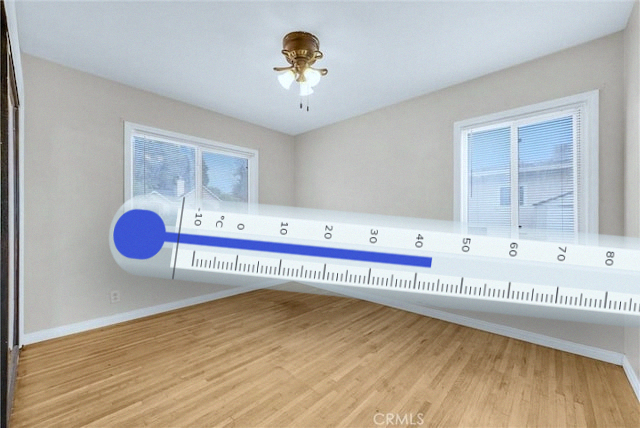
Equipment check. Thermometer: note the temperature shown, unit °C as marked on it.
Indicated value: 43 °C
